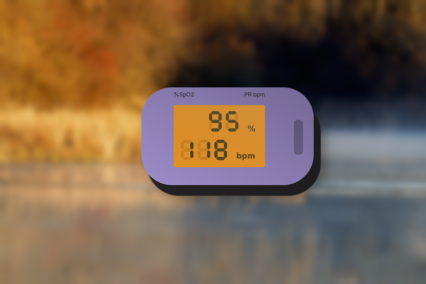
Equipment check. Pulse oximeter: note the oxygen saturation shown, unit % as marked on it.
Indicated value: 95 %
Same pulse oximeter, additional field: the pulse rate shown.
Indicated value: 118 bpm
